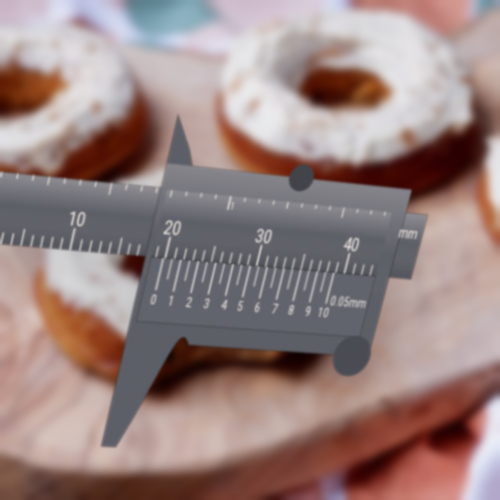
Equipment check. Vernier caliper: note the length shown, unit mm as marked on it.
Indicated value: 19.8 mm
